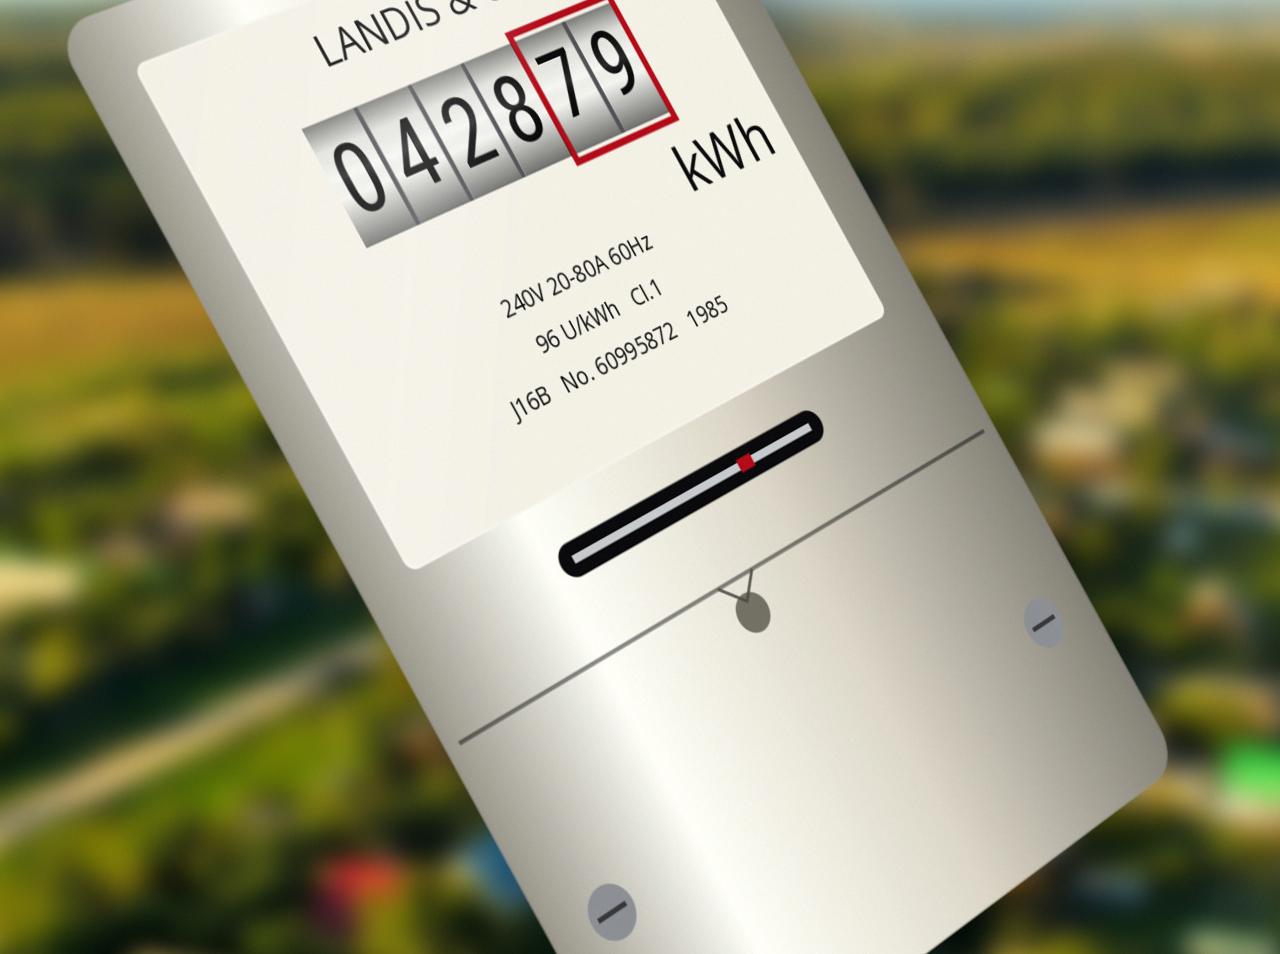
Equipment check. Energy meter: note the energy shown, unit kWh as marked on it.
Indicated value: 428.79 kWh
